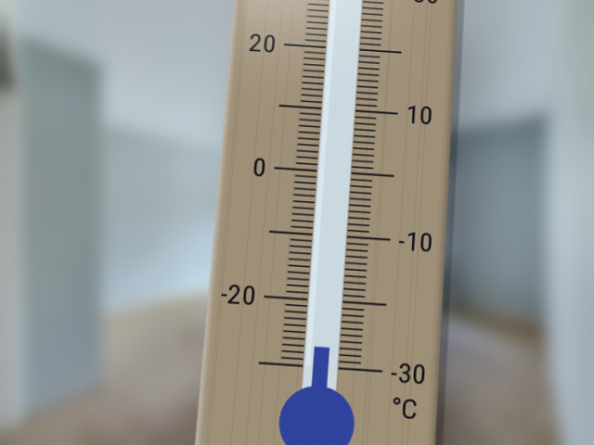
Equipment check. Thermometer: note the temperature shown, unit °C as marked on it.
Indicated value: -27 °C
